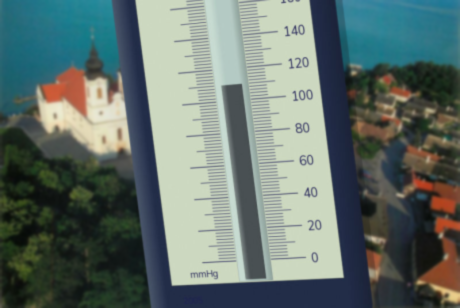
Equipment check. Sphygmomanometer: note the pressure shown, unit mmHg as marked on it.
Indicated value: 110 mmHg
